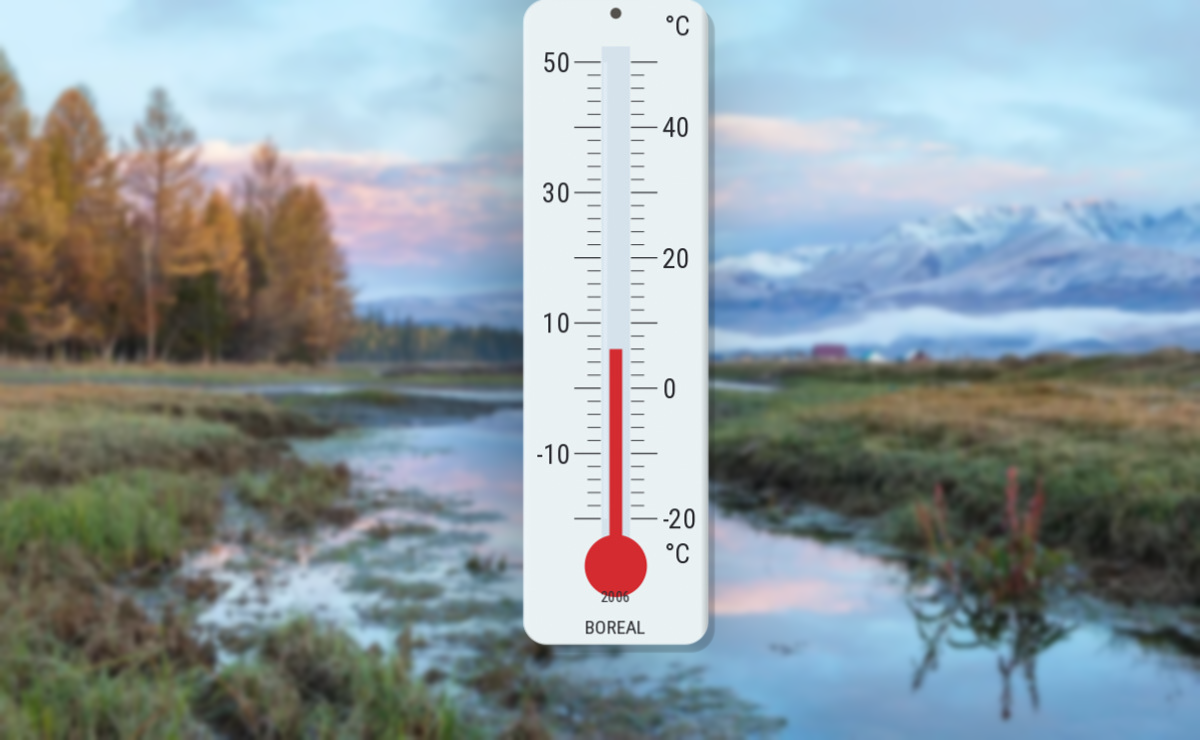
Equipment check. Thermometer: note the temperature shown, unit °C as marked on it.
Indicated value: 6 °C
